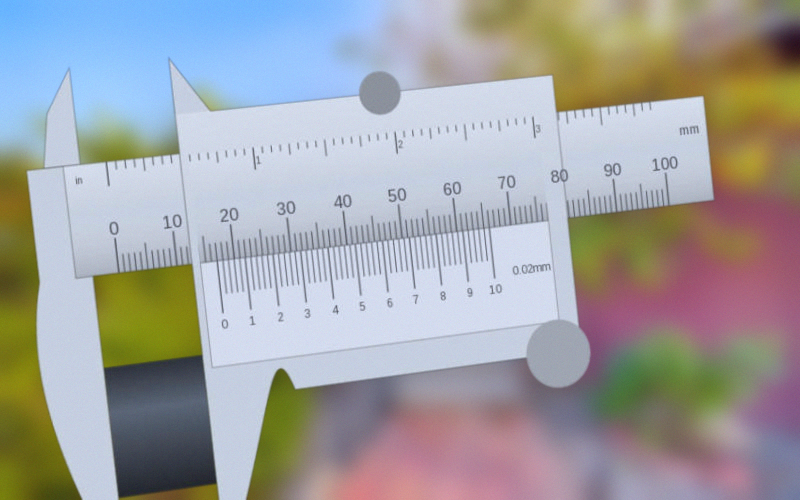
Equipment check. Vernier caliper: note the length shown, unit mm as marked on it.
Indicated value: 17.0 mm
